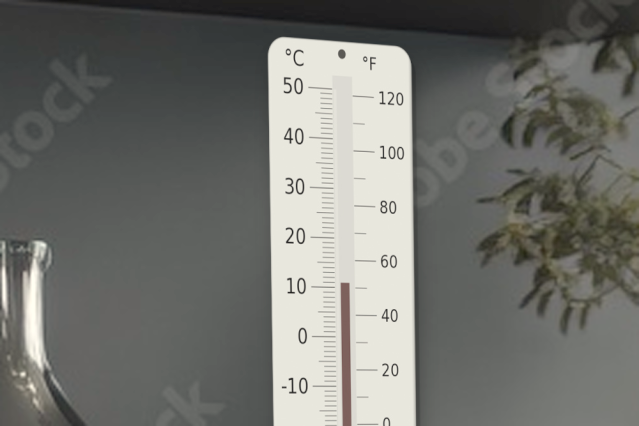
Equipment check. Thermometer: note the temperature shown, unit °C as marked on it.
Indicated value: 11 °C
